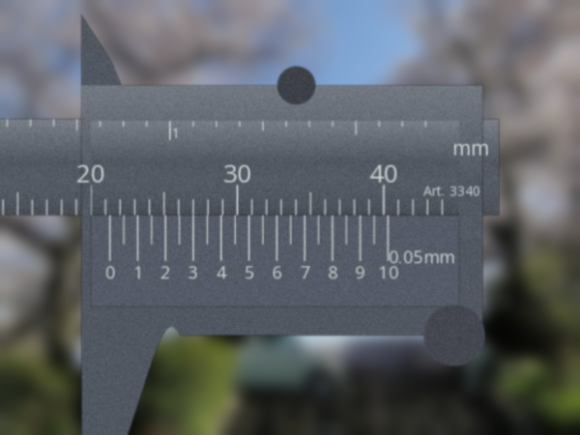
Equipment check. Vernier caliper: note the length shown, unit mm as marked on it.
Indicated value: 21.3 mm
